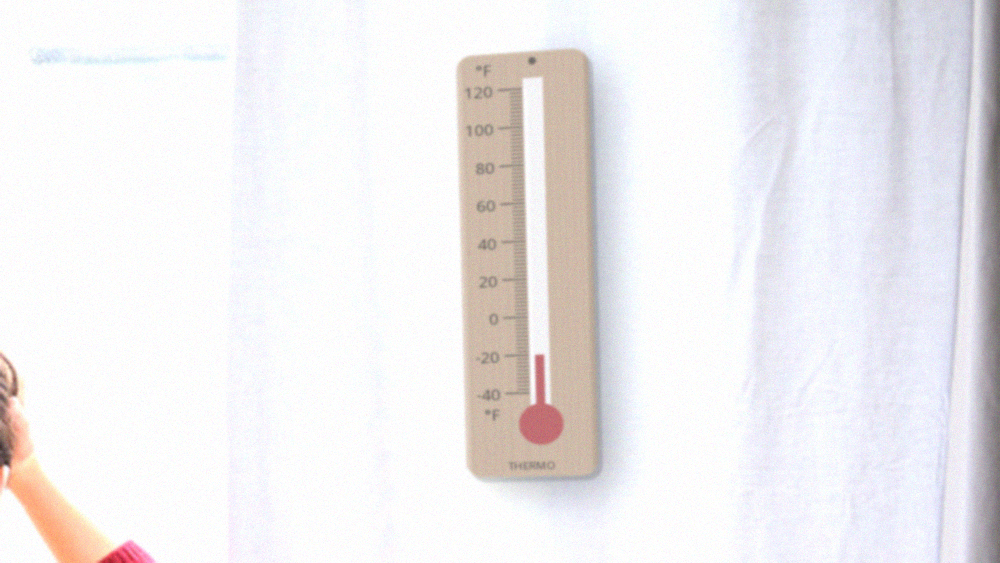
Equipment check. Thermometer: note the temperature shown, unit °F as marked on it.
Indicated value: -20 °F
